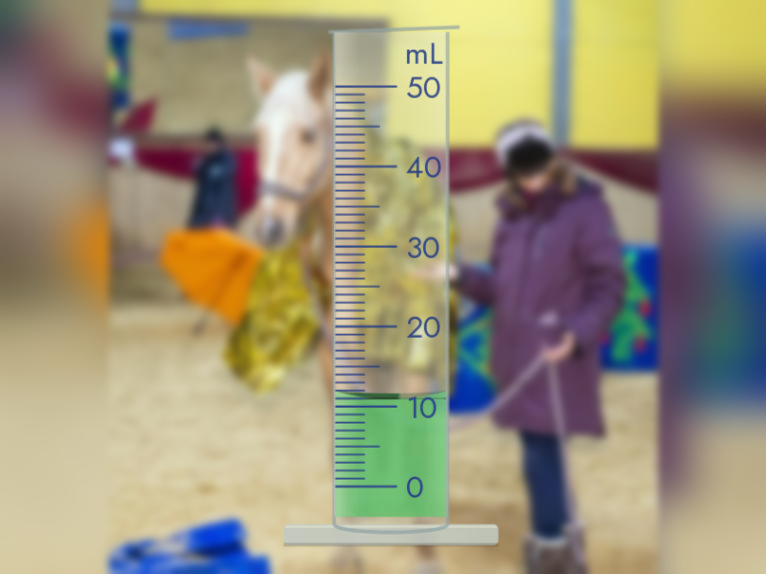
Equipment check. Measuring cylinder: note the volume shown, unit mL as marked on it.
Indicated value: 11 mL
